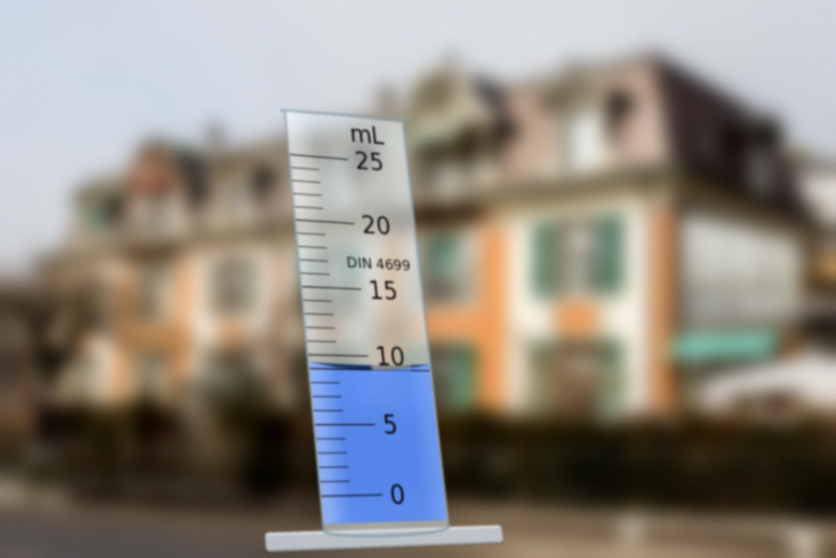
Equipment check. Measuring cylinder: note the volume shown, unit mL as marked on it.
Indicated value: 9 mL
